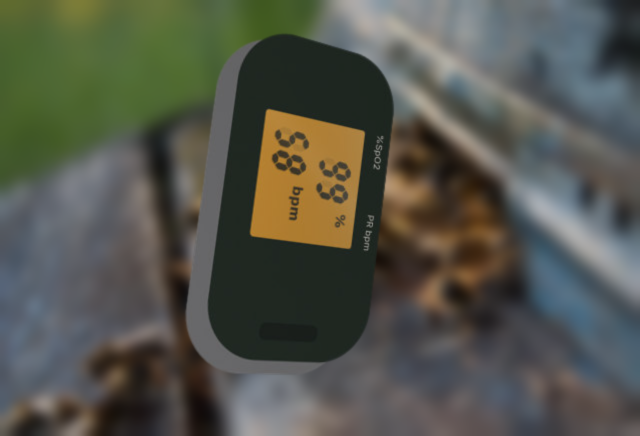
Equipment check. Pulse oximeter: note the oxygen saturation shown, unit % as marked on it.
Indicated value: 99 %
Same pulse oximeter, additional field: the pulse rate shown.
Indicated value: 58 bpm
